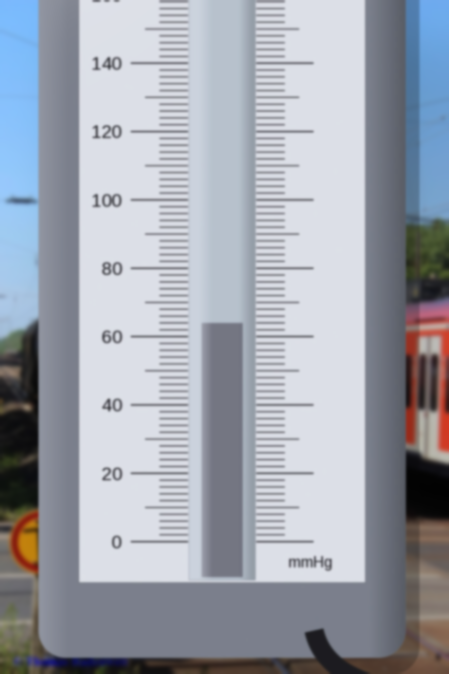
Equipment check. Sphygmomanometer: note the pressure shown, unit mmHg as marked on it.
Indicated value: 64 mmHg
